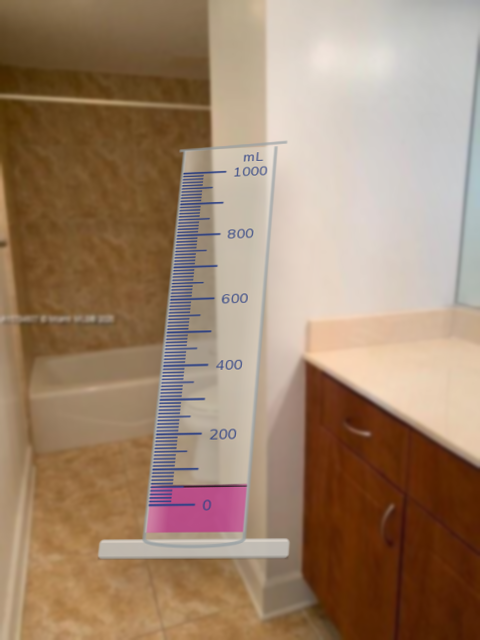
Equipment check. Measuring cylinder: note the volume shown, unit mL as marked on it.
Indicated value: 50 mL
